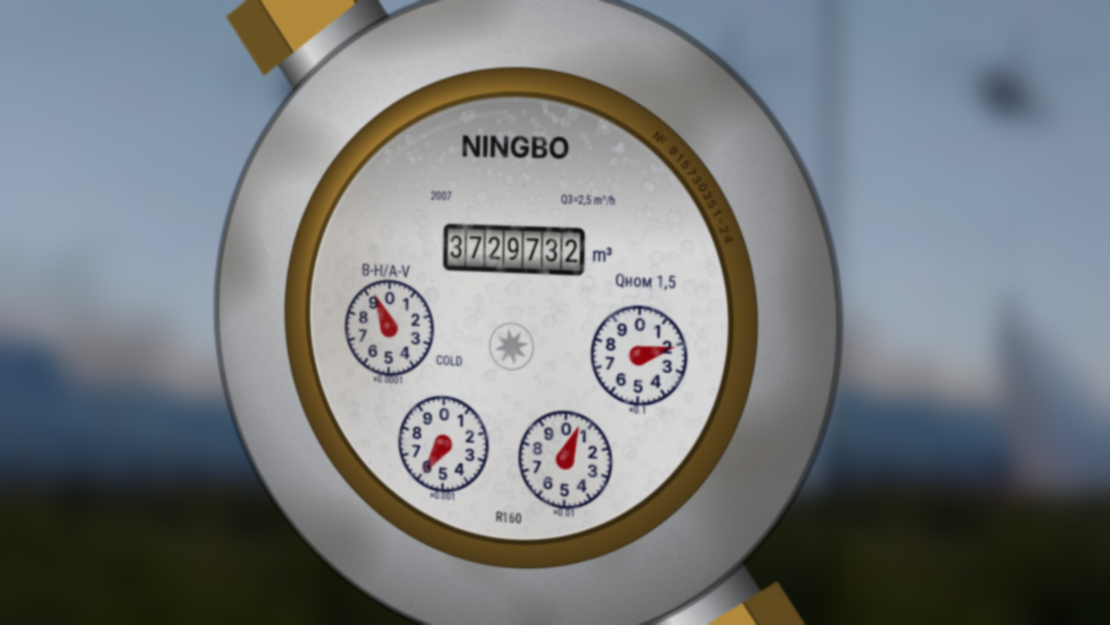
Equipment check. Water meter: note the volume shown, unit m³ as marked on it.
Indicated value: 3729732.2059 m³
